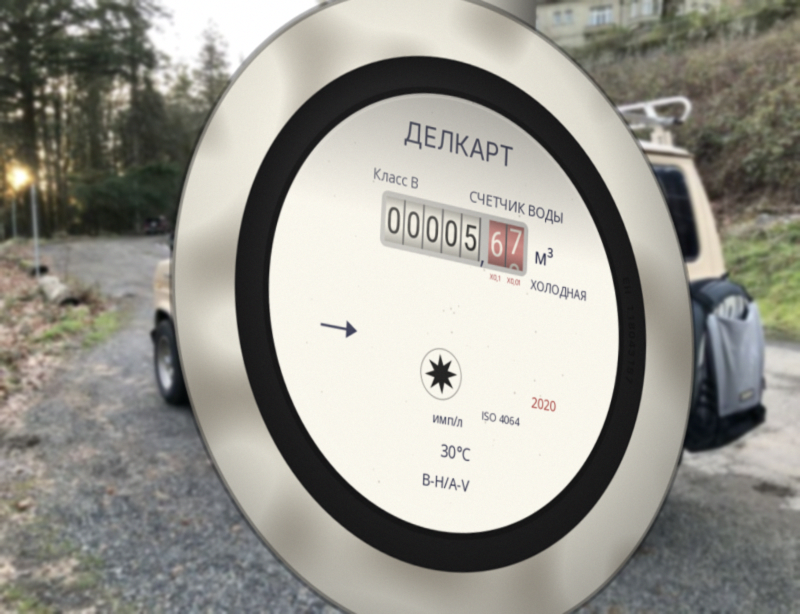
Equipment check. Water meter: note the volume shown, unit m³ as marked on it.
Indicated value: 5.67 m³
